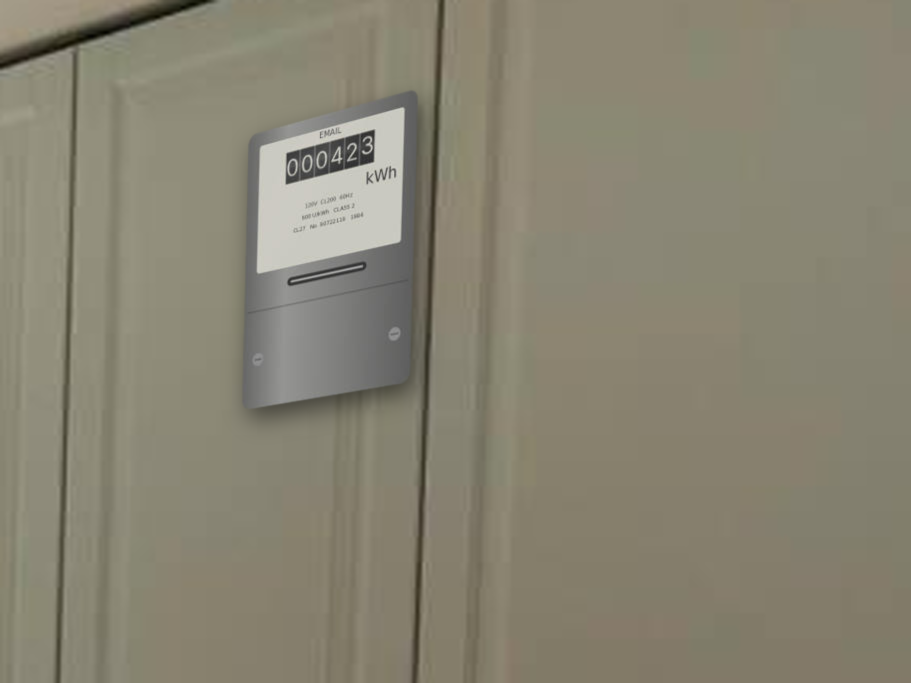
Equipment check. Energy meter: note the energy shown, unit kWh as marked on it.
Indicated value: 423 kWh
